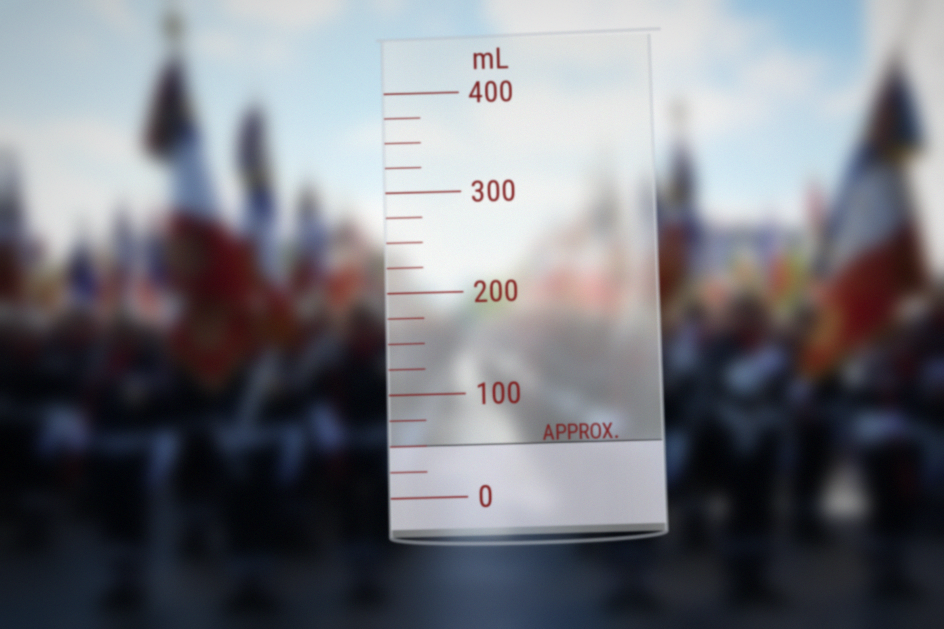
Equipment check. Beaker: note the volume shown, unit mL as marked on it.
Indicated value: 50 mL
